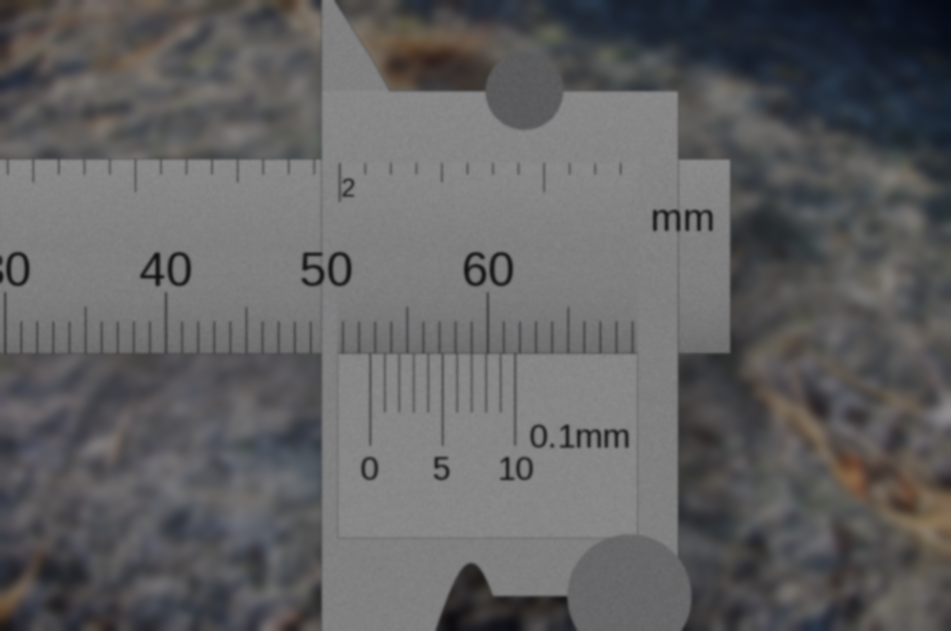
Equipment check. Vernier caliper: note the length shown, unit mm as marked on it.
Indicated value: 52.7 mm
